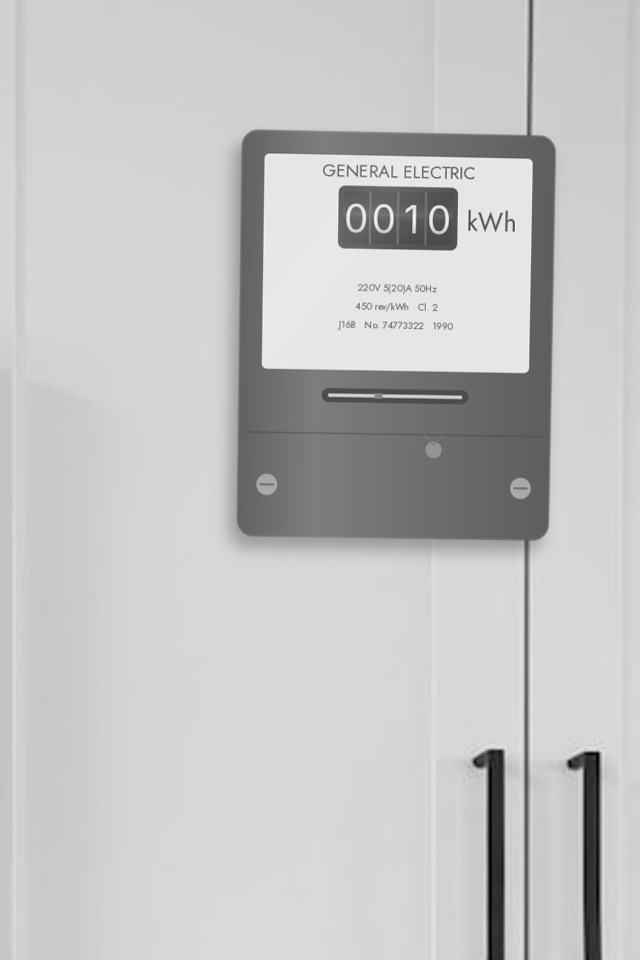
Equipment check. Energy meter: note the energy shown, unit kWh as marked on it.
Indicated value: 10 kWh
